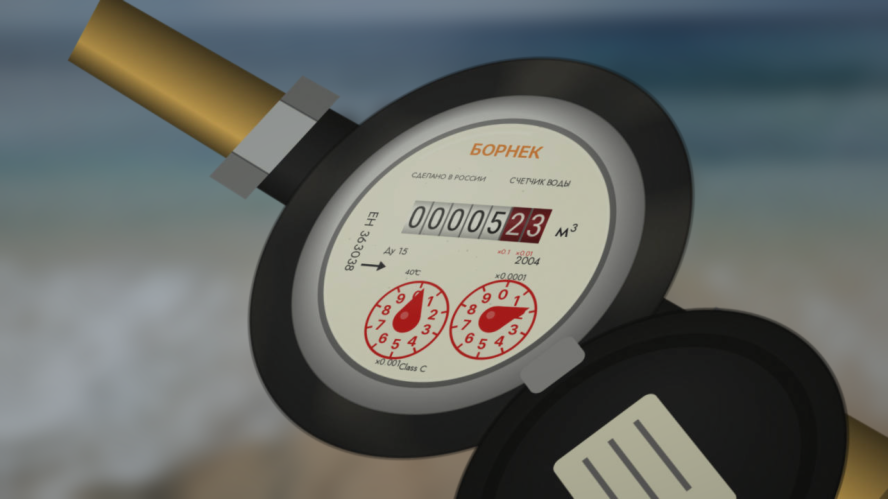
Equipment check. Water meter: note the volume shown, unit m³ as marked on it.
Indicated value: 5.2301 m³
